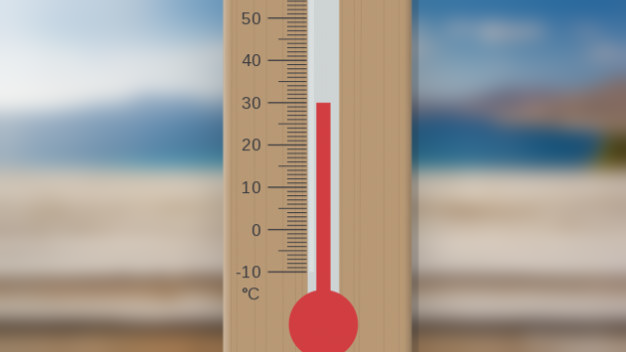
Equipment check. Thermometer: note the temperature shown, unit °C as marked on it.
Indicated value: 30 °C
